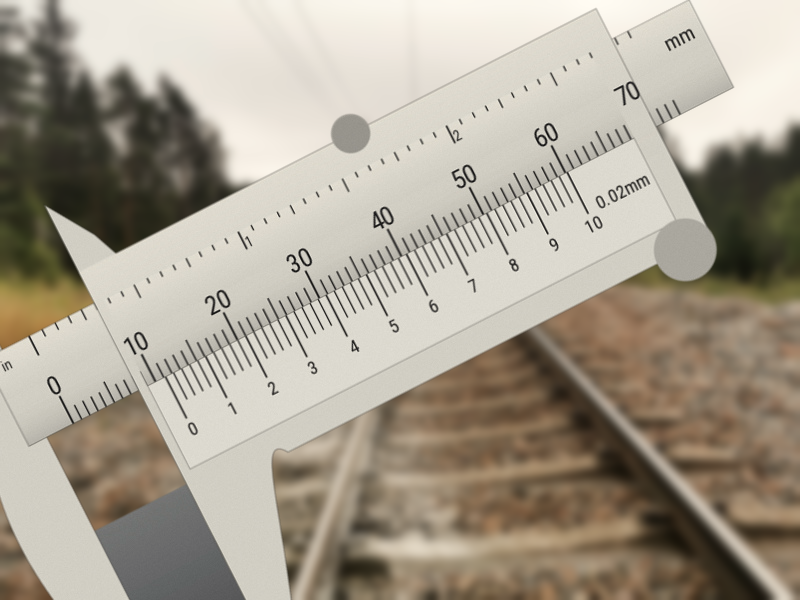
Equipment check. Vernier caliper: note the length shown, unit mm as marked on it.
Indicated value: 11.2 mm
